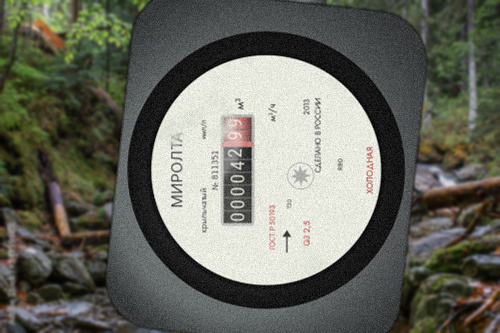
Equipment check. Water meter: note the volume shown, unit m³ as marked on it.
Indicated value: 42.99 m³
